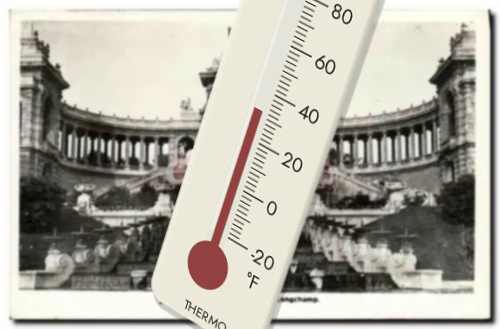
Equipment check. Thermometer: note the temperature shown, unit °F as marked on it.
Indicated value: 32 °F
